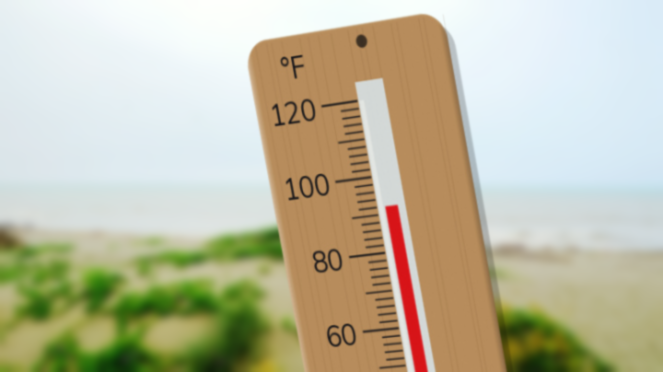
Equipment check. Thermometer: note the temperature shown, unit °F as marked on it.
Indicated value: 92 °F
